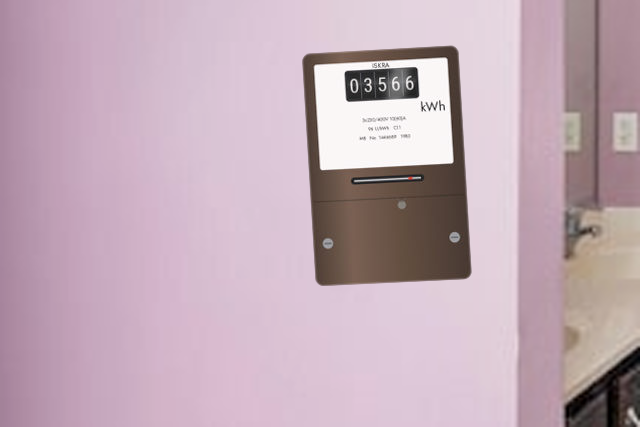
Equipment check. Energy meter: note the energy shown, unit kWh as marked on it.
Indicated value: 3566 kWh
